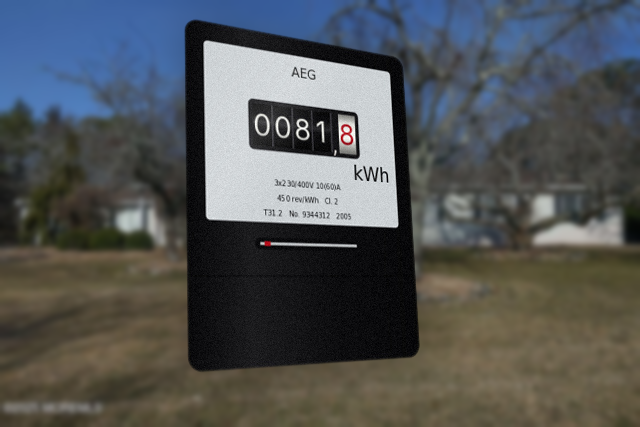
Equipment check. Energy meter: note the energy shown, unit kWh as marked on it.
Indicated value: 81.8 kWh
